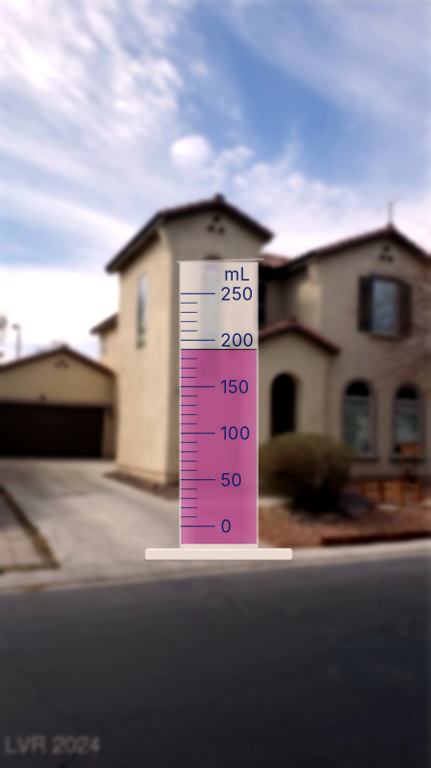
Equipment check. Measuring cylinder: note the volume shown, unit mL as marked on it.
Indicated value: 190 mL
